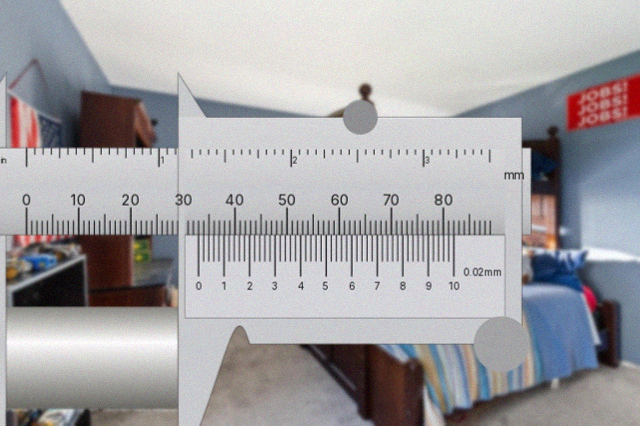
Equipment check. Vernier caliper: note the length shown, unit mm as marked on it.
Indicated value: 33.0 mm
